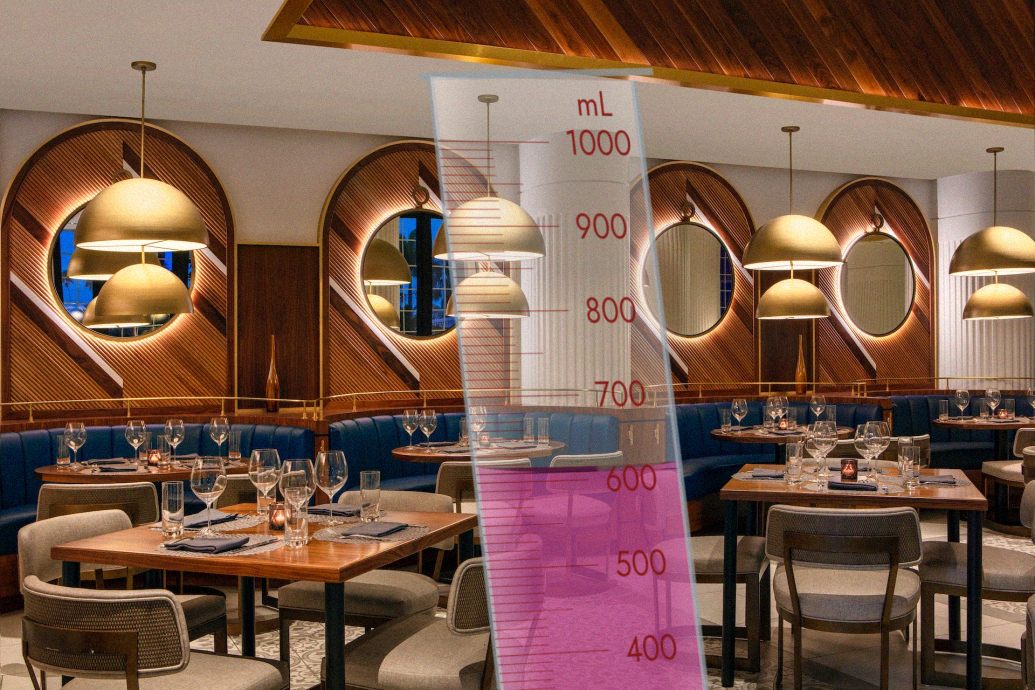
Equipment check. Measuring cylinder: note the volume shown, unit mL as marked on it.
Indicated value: 610 mL
